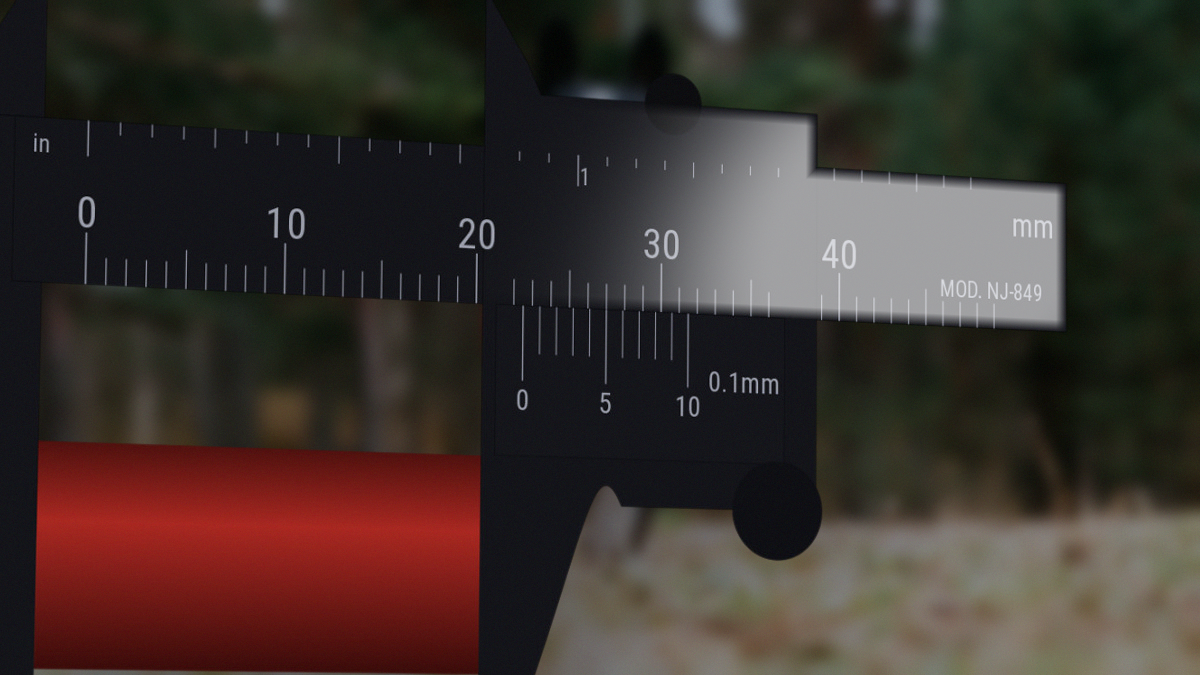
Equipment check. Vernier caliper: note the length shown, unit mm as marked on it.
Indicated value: 22.5 mm
